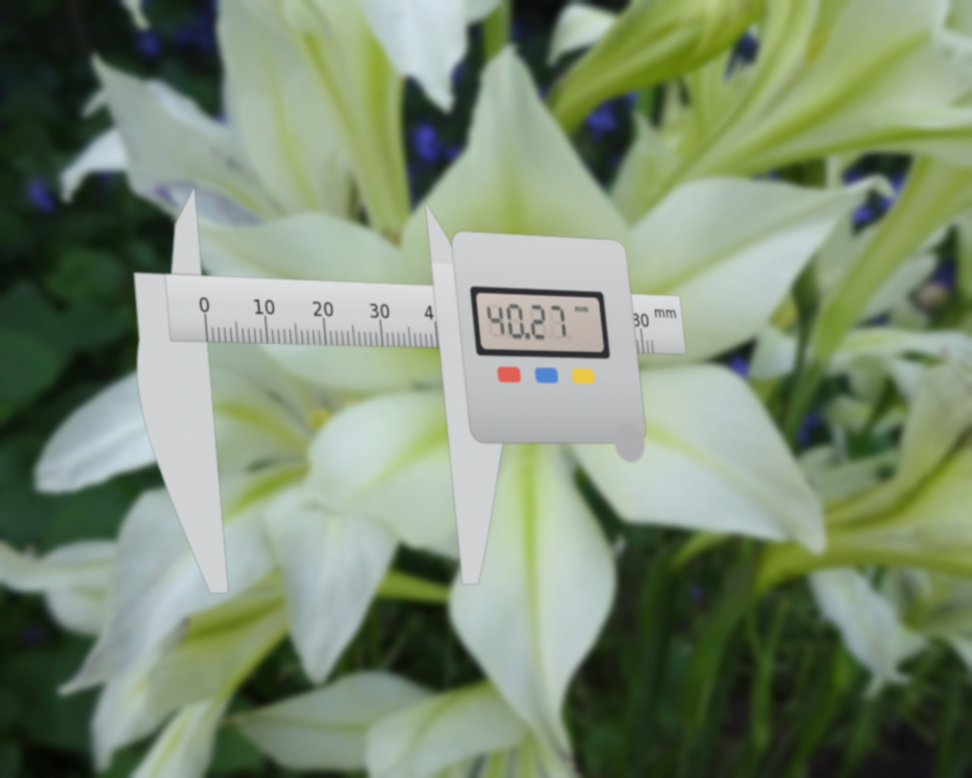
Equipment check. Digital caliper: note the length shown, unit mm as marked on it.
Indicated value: 40.27 mm
